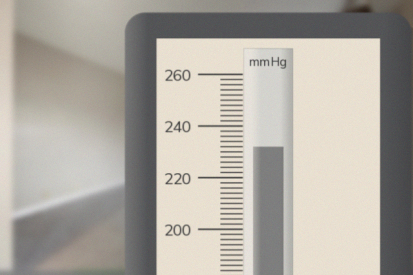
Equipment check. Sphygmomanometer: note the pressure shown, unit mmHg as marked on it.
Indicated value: 232 mmHg
